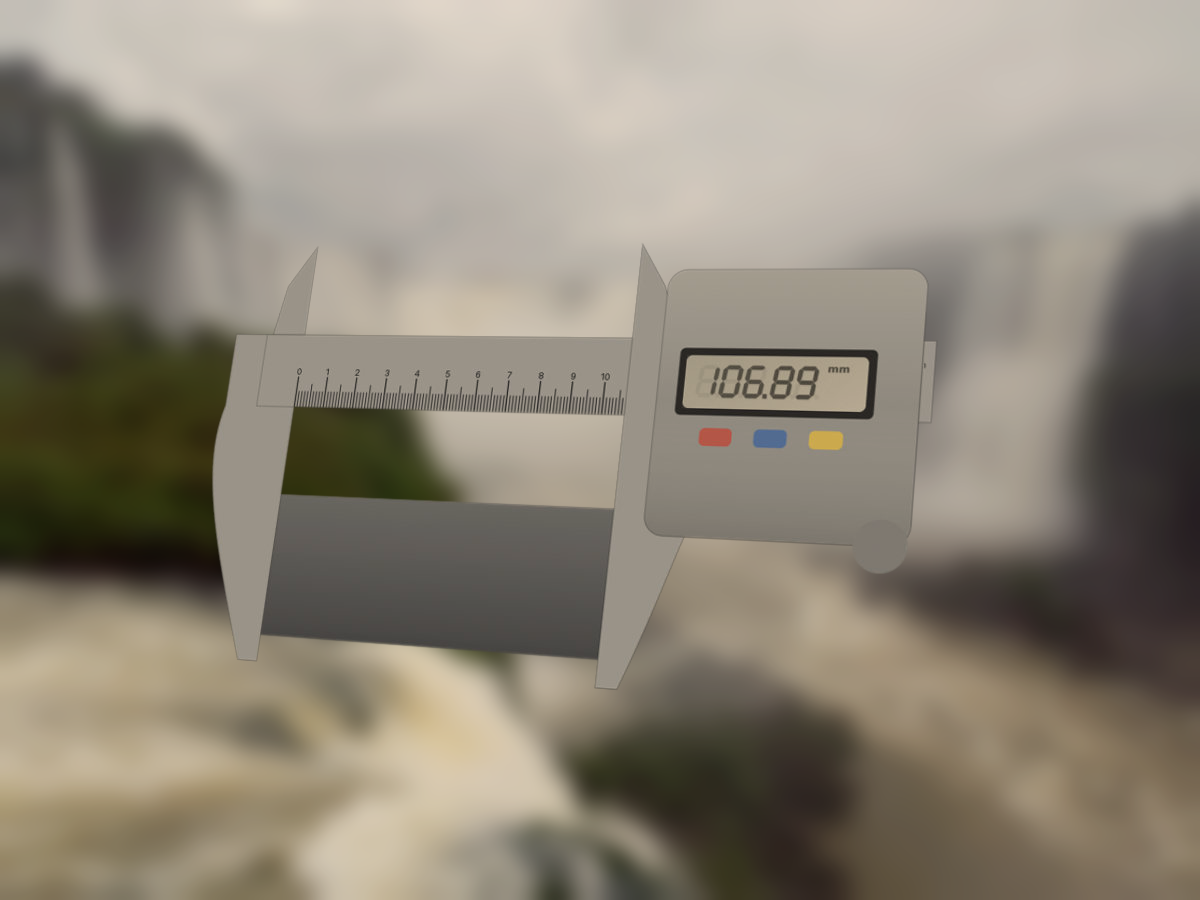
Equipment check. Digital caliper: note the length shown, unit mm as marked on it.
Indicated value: 106.89 mm
